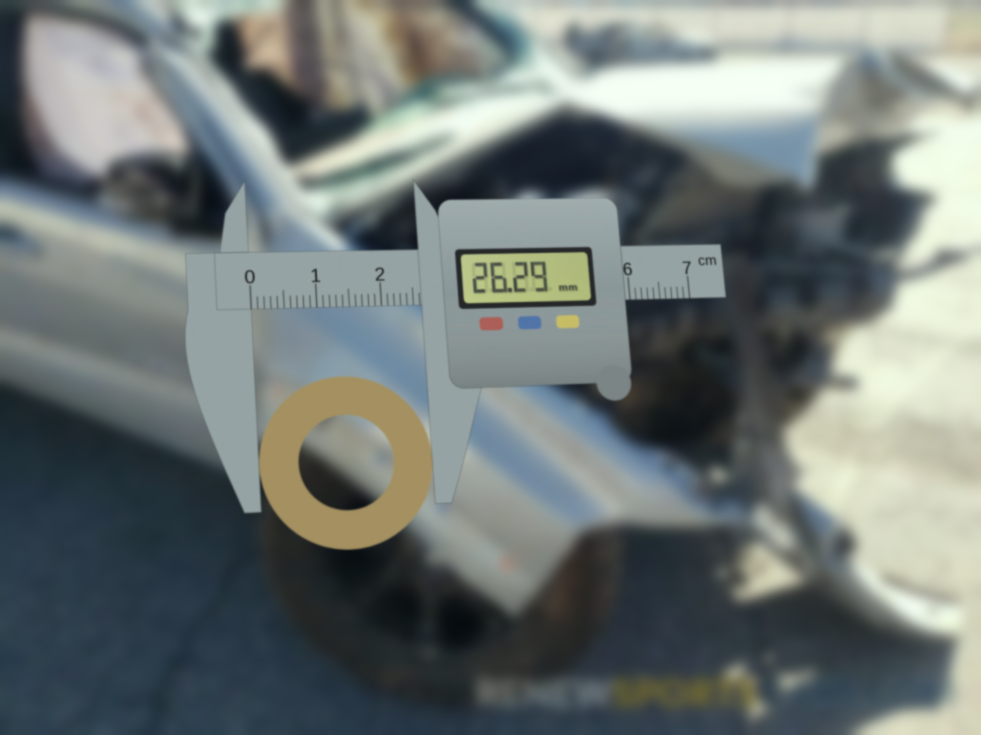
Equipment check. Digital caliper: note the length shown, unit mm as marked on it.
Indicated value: 26.29 mm
